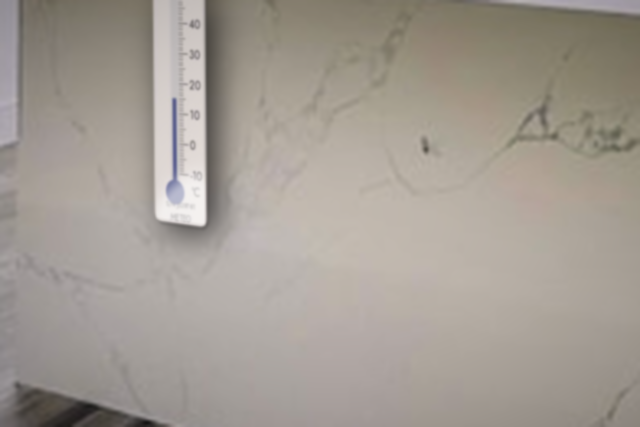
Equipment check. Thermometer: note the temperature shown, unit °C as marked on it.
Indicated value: 15 °C
